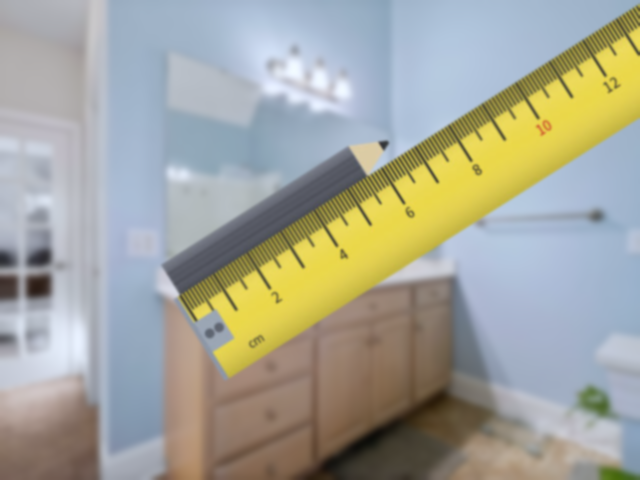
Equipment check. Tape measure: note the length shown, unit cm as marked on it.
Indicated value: 6.5 cm
